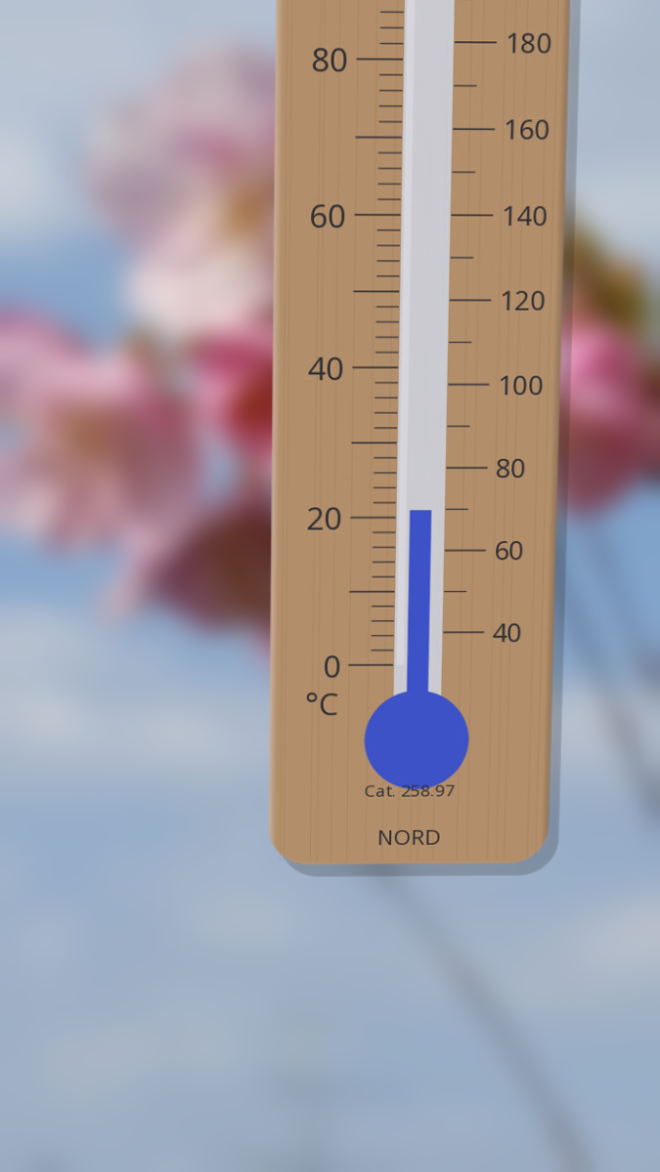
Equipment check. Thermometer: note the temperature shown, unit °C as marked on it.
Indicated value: 21 °C
